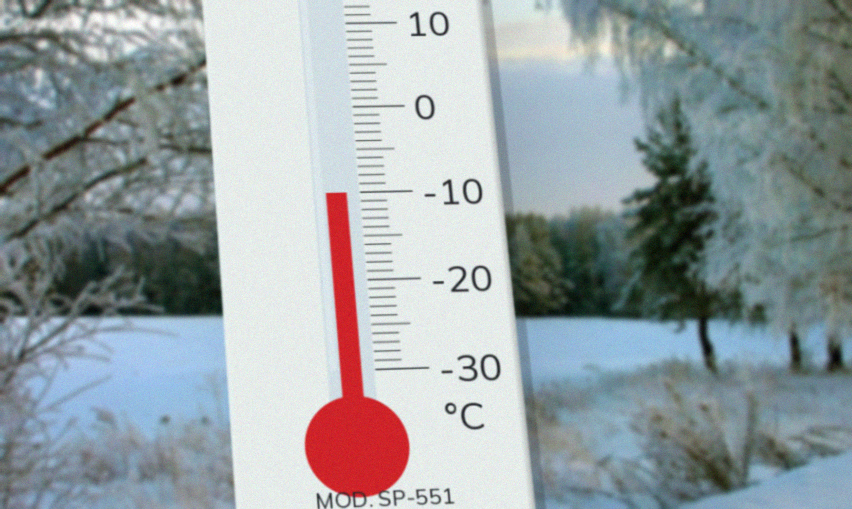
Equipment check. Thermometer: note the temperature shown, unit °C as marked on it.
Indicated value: -10 °C
